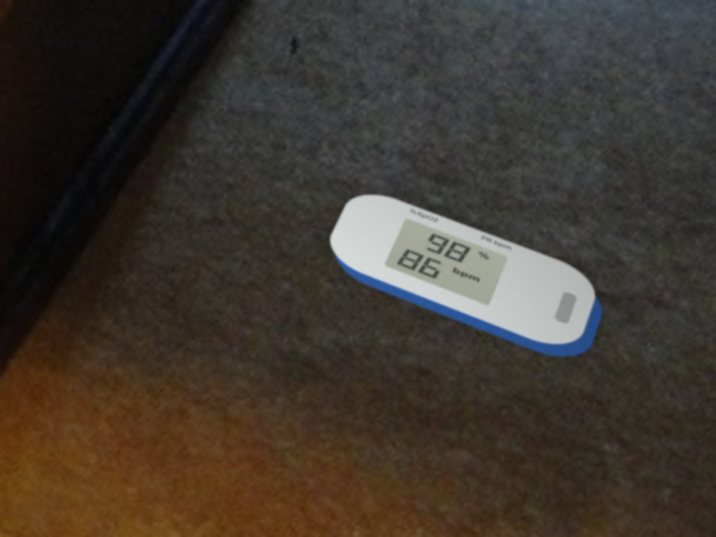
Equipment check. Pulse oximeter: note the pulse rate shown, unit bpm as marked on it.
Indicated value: 86 bpm
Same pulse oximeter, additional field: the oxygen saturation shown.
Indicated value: 98 %
